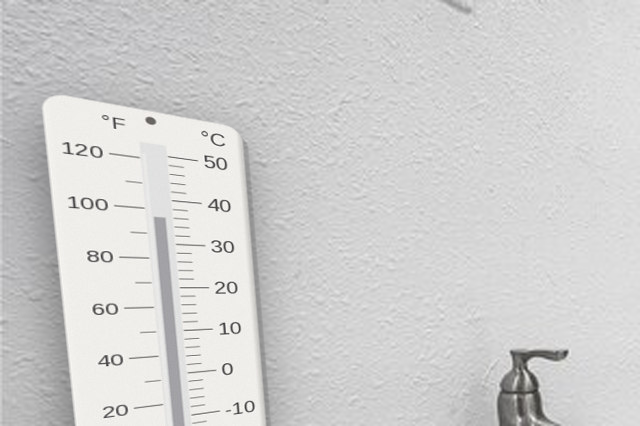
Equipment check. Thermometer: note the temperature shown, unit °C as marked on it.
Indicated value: 36 °C
